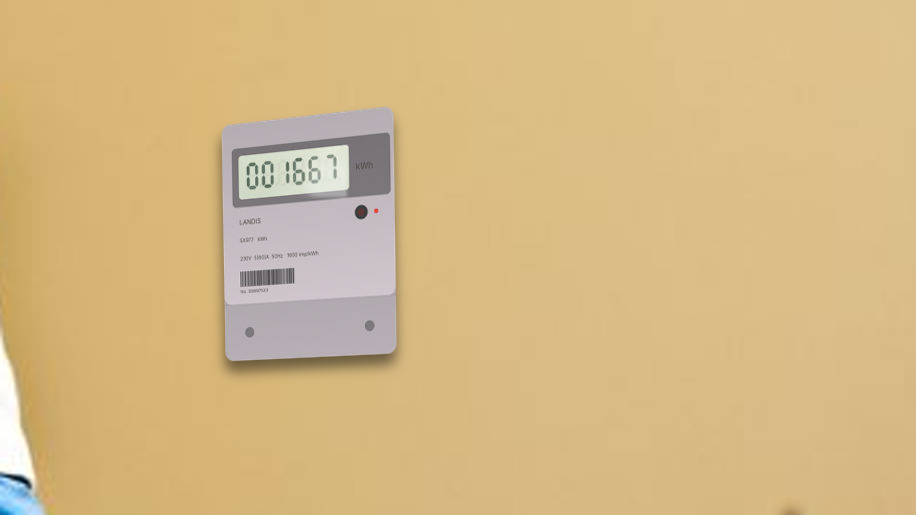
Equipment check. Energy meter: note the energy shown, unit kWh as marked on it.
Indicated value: 1667 kWh
